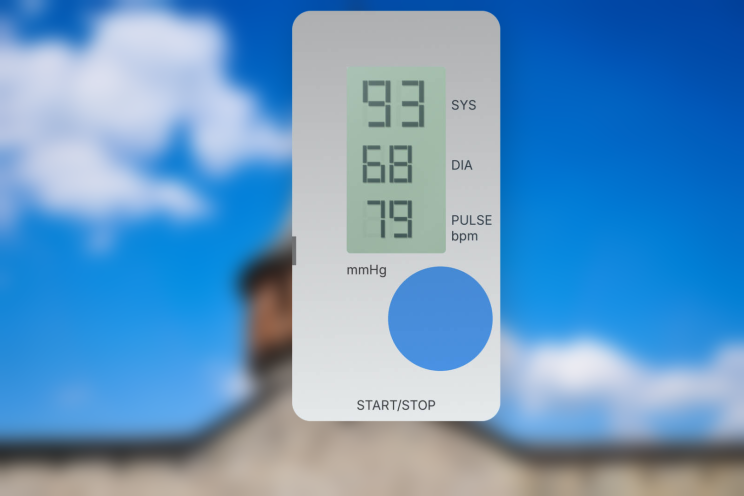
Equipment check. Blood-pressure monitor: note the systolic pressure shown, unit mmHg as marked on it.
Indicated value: 93 mmHg
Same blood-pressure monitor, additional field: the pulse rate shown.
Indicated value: 79 bpm
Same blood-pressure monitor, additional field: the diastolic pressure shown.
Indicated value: 68 mmHg
